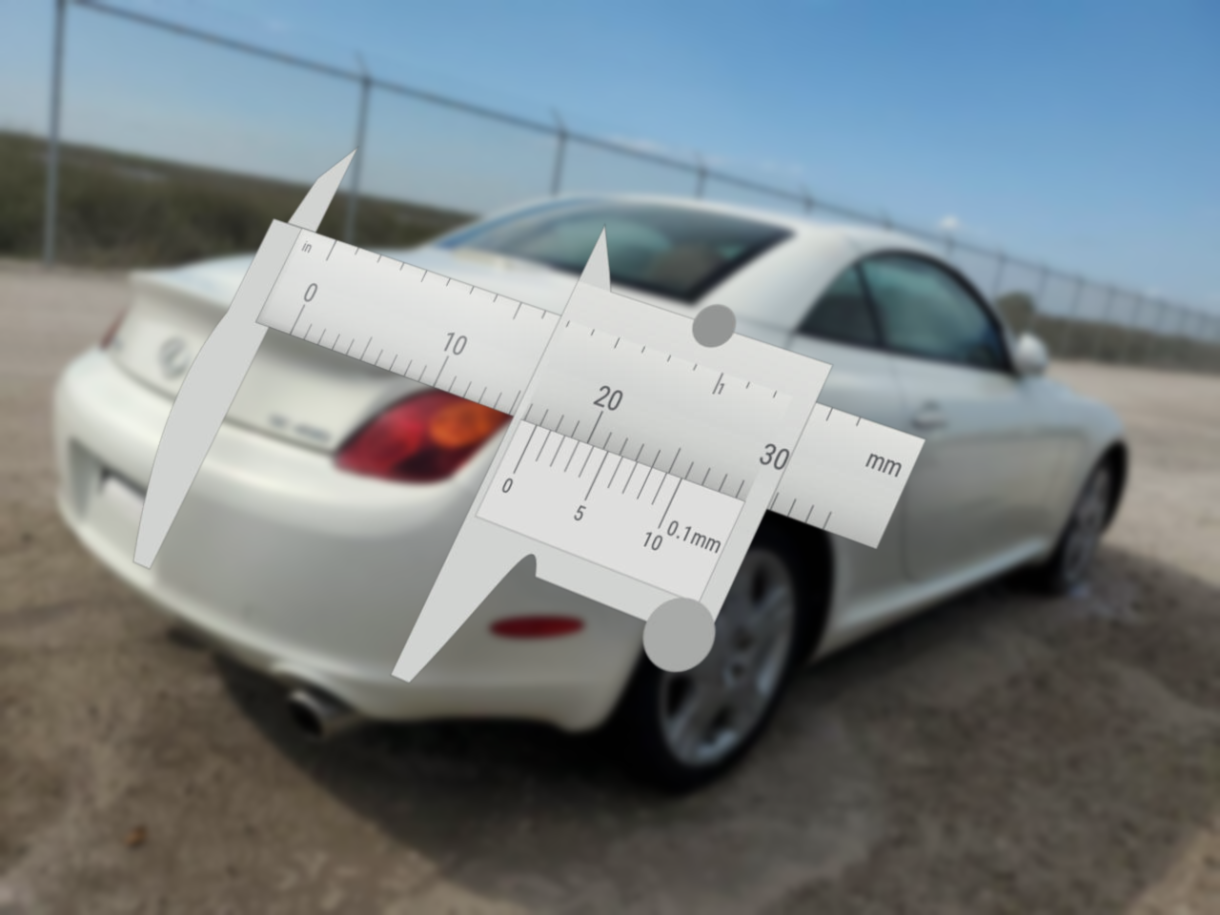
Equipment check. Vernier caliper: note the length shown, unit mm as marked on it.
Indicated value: 16.8 mm
